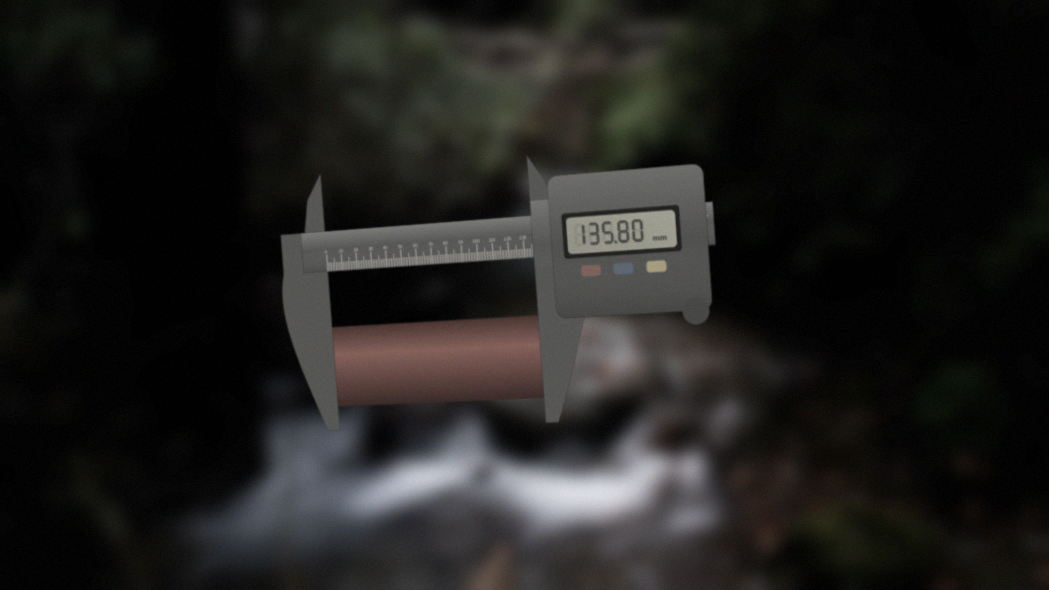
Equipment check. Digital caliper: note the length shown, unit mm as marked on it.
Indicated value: 135.80 mm
